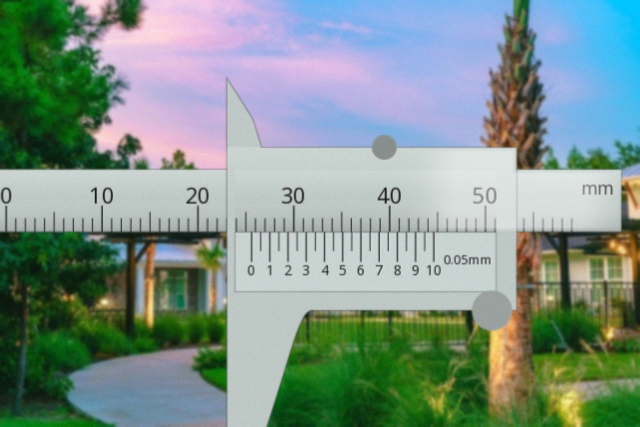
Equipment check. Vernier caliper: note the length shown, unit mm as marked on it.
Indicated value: 25.6 mm
